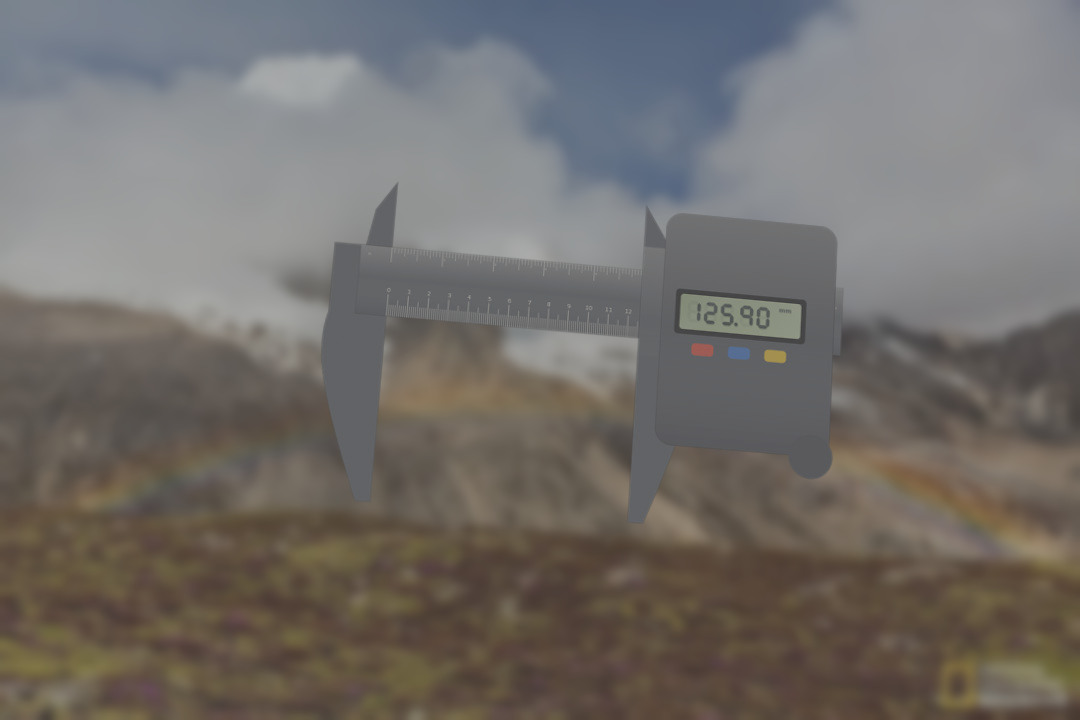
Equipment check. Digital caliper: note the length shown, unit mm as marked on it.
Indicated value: 125.90 mm
